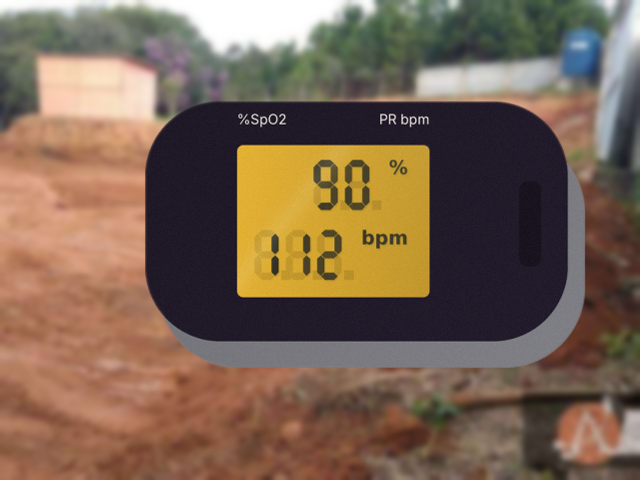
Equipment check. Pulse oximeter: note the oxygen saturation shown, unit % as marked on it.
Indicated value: 90 %
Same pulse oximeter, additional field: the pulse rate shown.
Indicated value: 112 bpm
